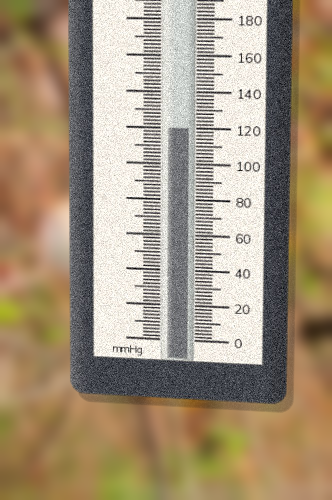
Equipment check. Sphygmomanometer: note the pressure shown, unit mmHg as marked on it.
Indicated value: 120 mmHg
